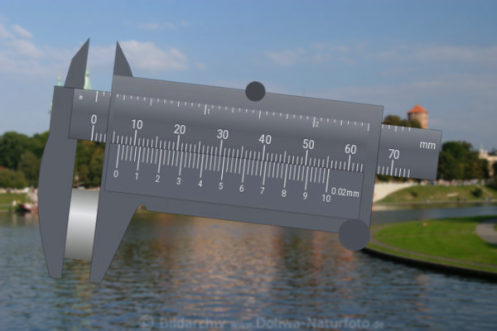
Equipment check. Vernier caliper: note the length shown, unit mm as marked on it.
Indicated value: 6.5 mm
